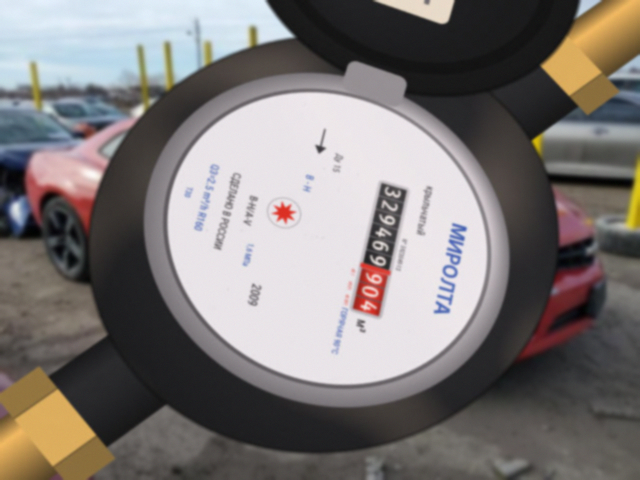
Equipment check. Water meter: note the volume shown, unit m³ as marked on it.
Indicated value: 329469.904 m³
